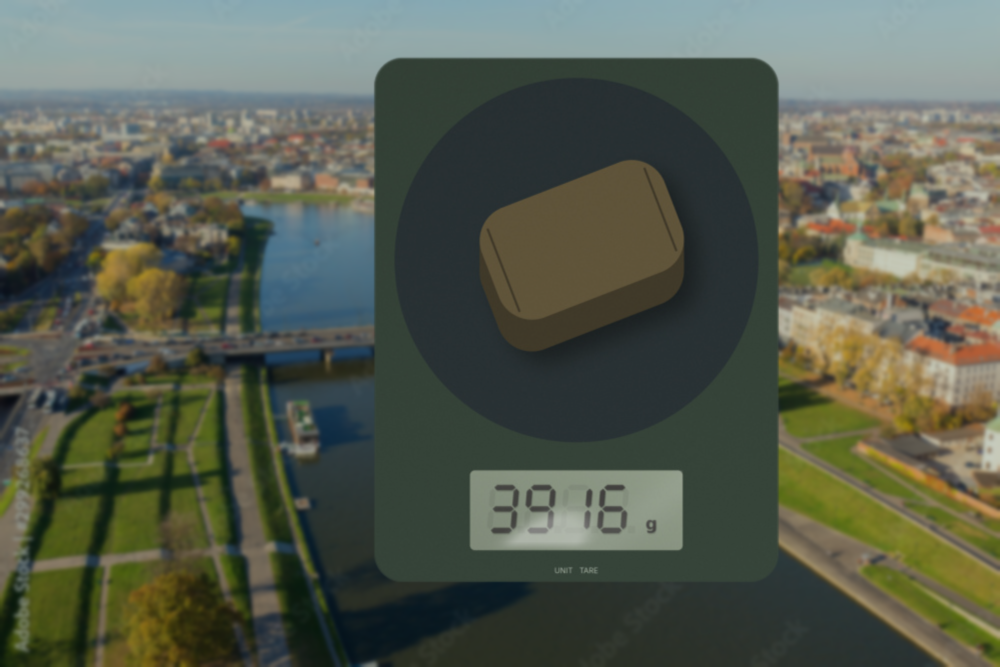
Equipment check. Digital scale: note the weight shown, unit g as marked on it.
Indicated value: 3916 g
